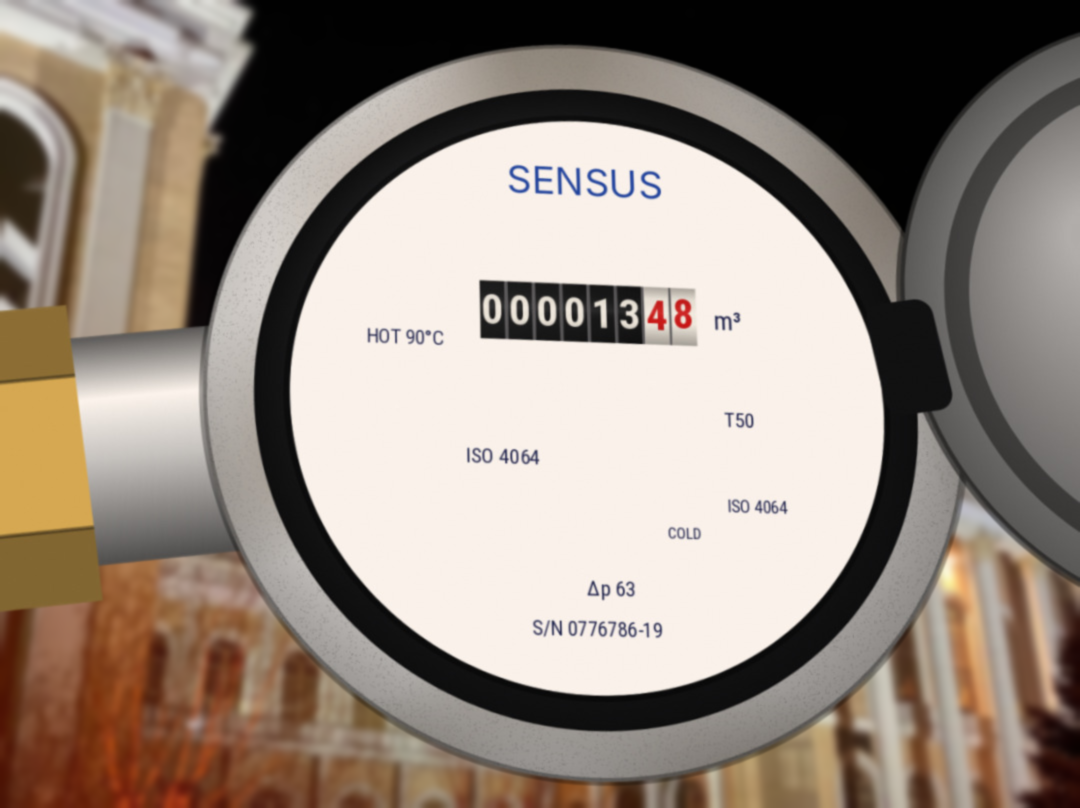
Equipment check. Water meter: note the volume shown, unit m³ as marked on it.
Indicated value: 13.48 m³
